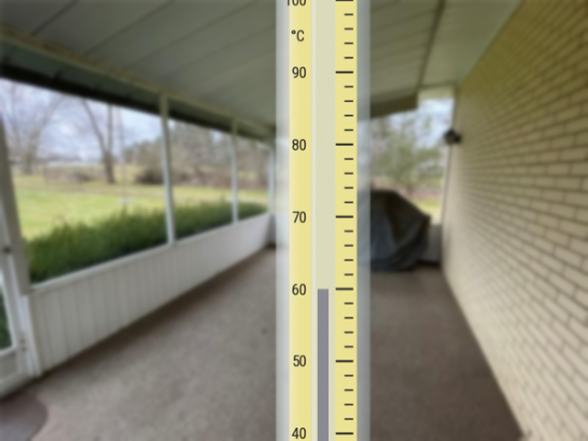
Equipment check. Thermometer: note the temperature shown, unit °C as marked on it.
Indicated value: 60 °C
